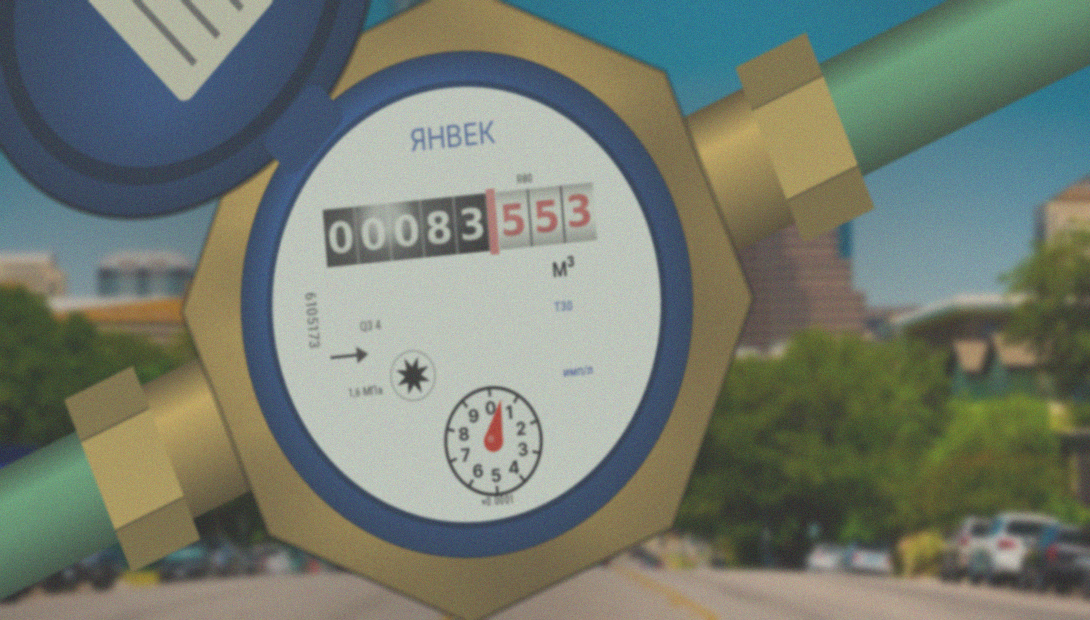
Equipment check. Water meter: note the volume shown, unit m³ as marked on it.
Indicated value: 83.5530 m³
